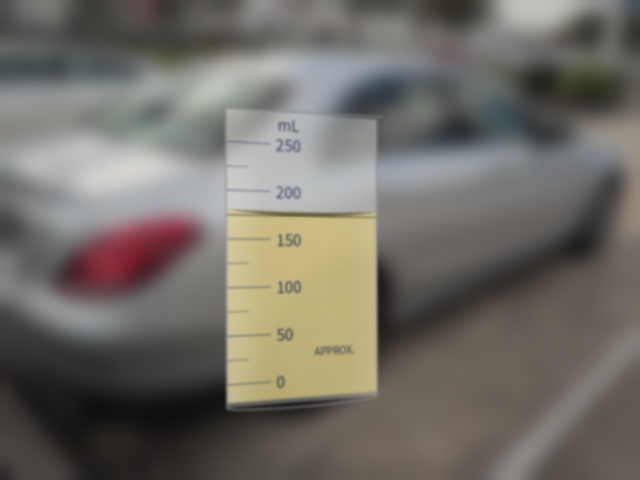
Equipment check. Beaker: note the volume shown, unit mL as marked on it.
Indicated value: 175 mL
